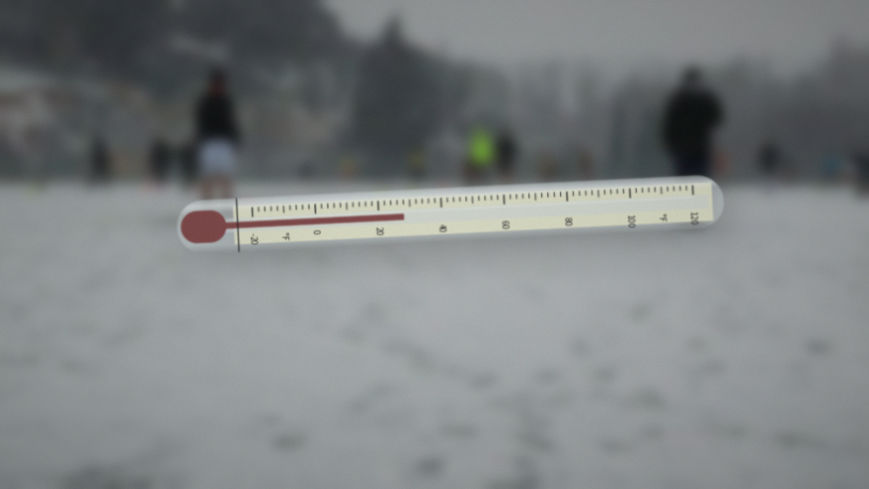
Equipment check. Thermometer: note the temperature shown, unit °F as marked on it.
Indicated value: 28 °F
